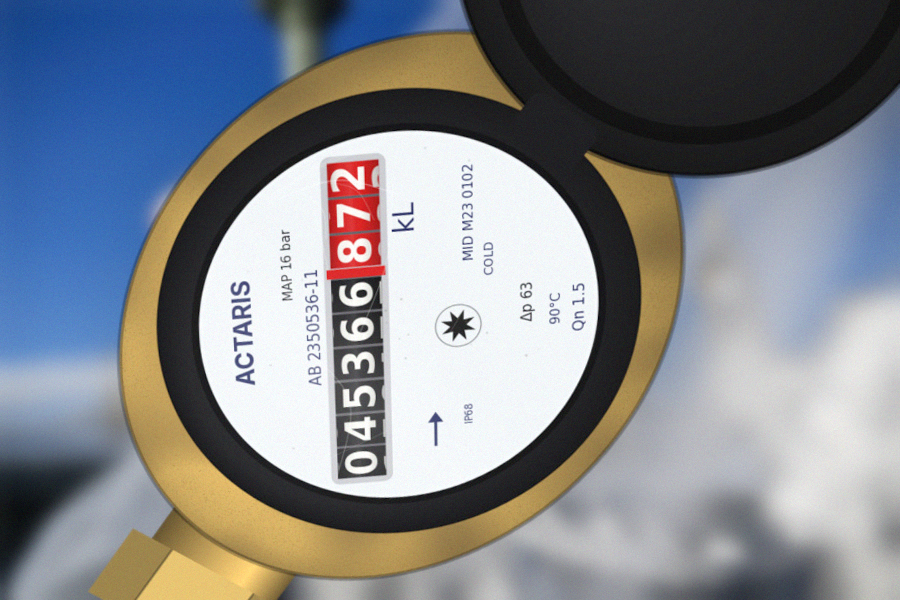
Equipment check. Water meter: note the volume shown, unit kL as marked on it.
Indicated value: 45366.872 kL
